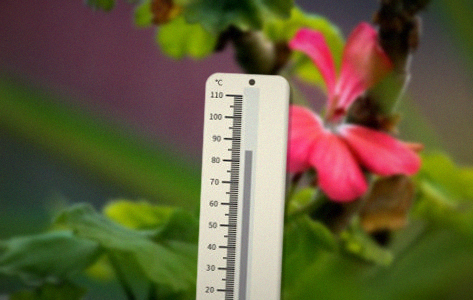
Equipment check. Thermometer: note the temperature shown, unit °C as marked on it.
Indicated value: 85 °C
